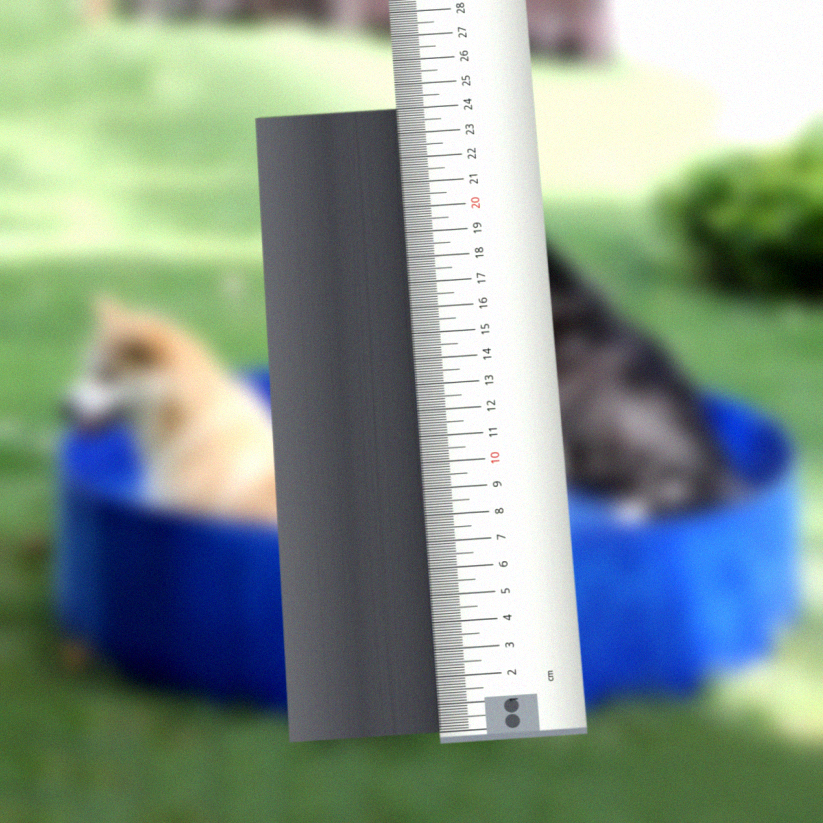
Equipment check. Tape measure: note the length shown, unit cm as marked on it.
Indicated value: 24 cm
